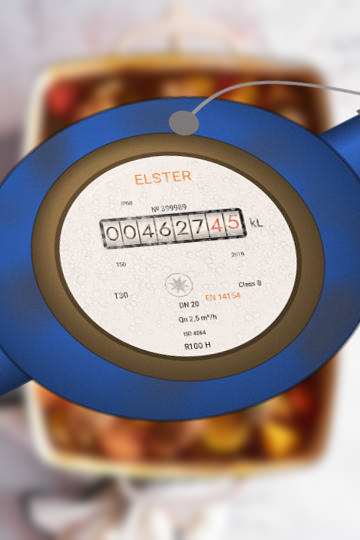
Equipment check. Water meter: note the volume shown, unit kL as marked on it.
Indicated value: 4627.45 kL
